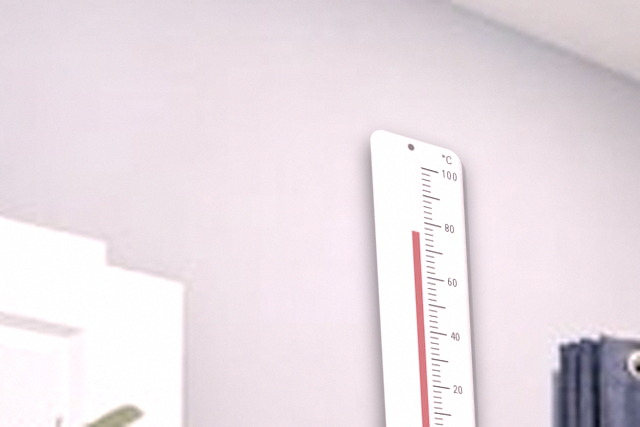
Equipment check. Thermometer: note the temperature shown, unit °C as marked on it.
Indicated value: 76 °C
